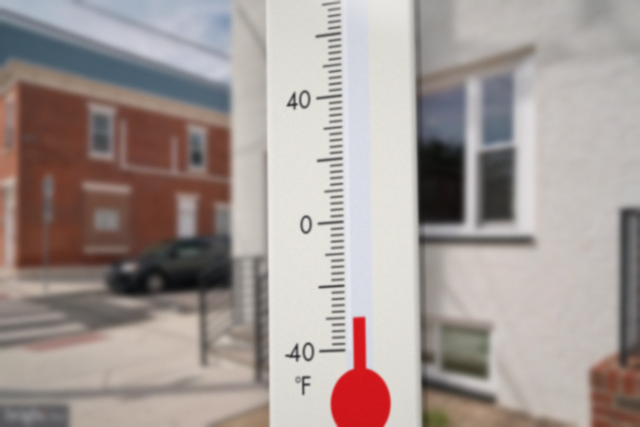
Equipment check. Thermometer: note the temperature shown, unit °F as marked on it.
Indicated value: -30 °F
